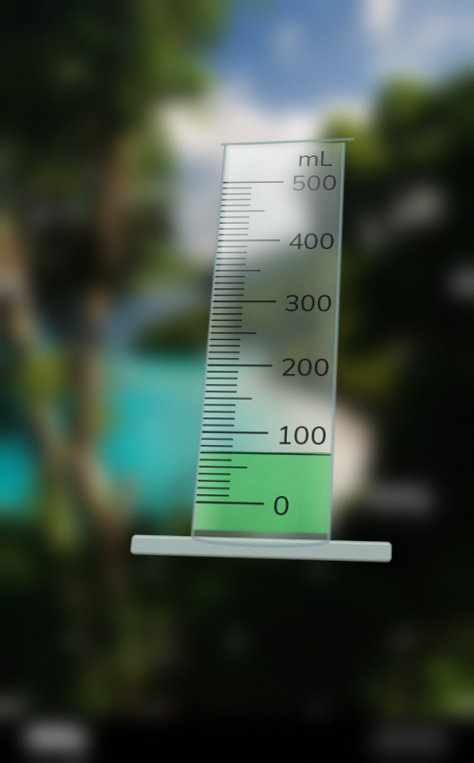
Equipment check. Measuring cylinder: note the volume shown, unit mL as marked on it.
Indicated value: 70 mL
